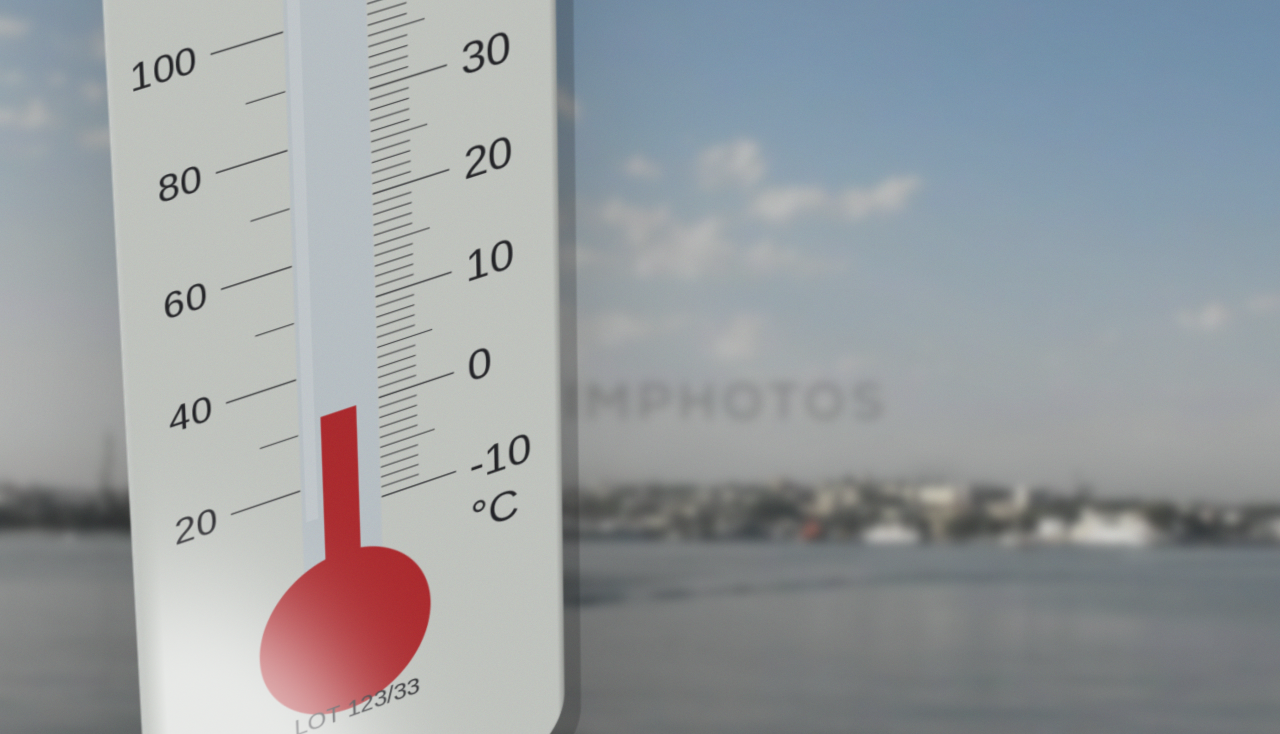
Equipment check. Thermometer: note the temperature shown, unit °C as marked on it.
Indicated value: 0 °C
